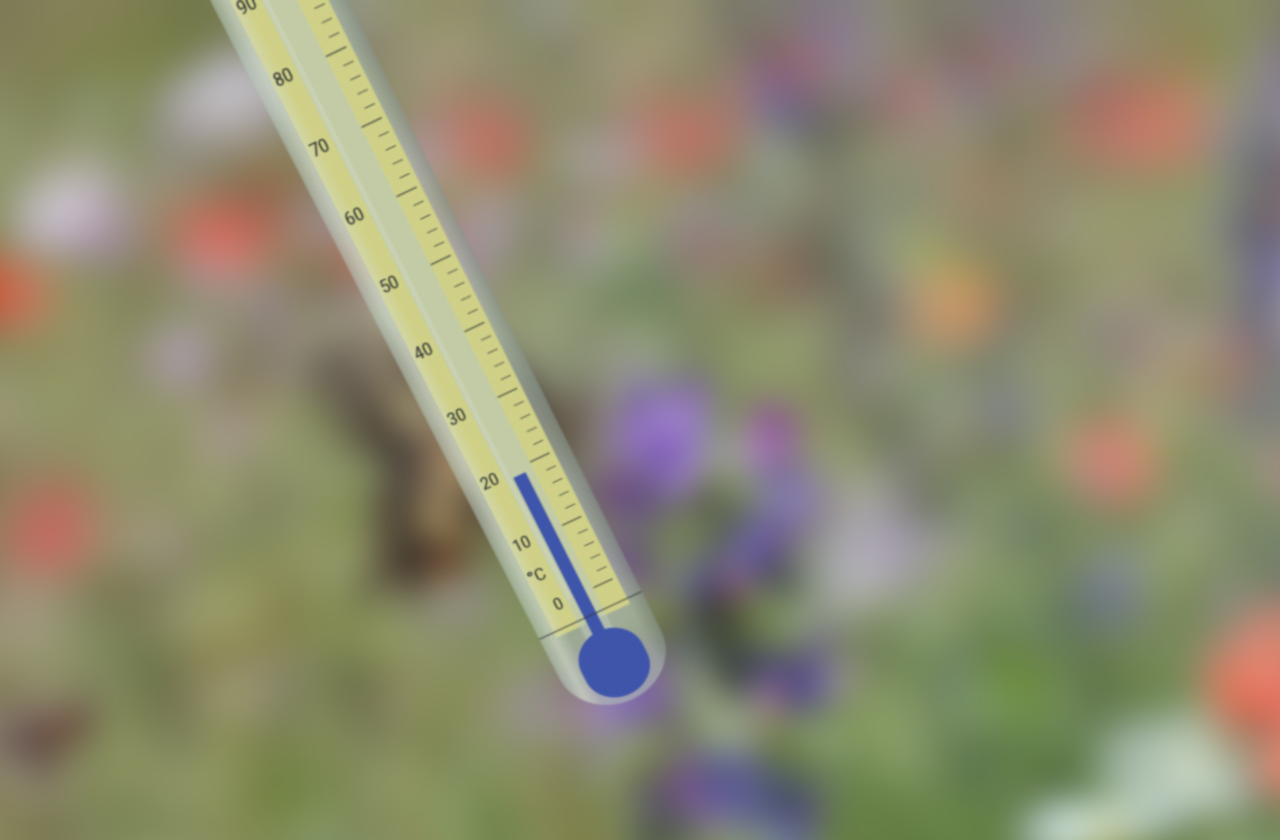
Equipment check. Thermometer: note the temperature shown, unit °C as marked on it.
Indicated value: 19 °C
